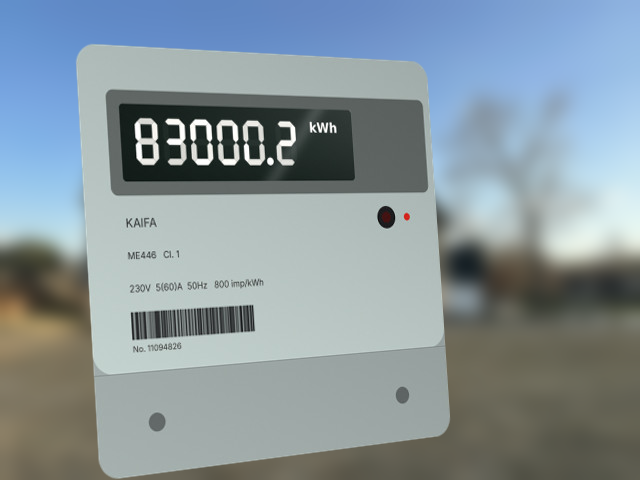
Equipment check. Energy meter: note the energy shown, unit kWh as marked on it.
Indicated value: 83000.2 kWh
